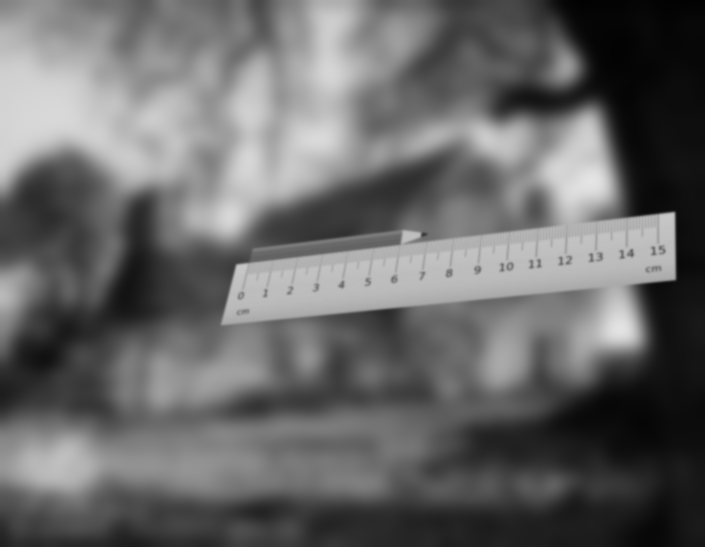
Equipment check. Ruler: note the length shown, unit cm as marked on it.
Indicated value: 7 cm
